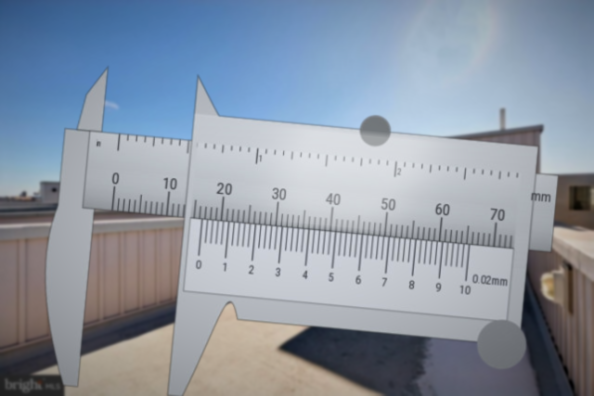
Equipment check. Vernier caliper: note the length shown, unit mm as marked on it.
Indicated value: 16.5 mm
